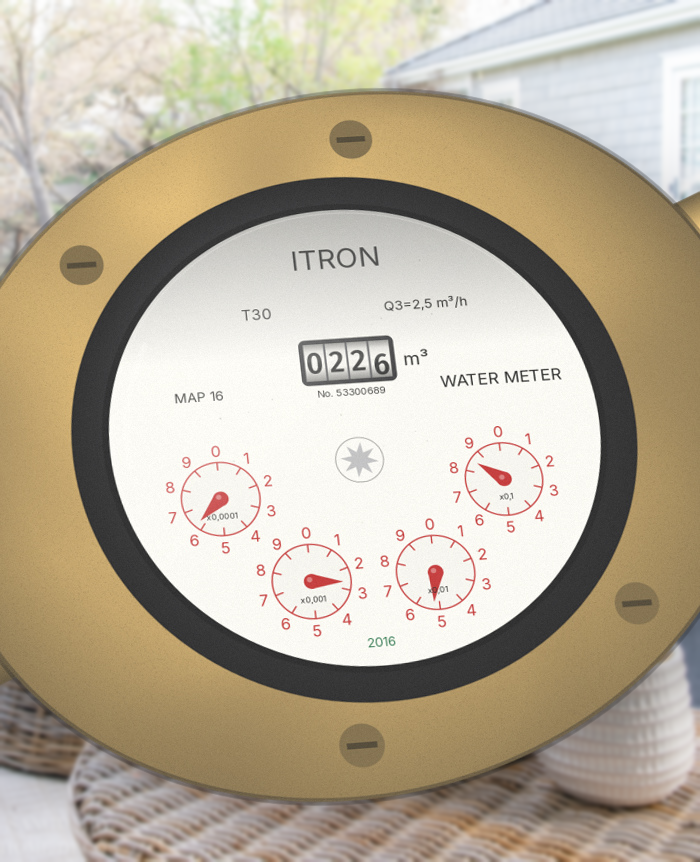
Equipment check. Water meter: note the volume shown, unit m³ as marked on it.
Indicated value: 225.8526 m³
